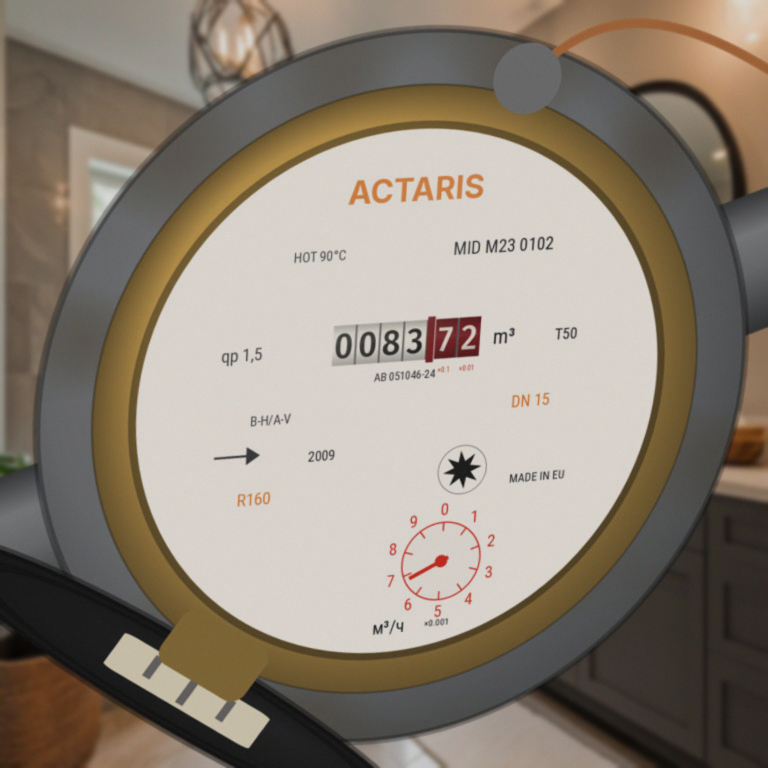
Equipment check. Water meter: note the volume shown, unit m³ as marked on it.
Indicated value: 83.726 m³
